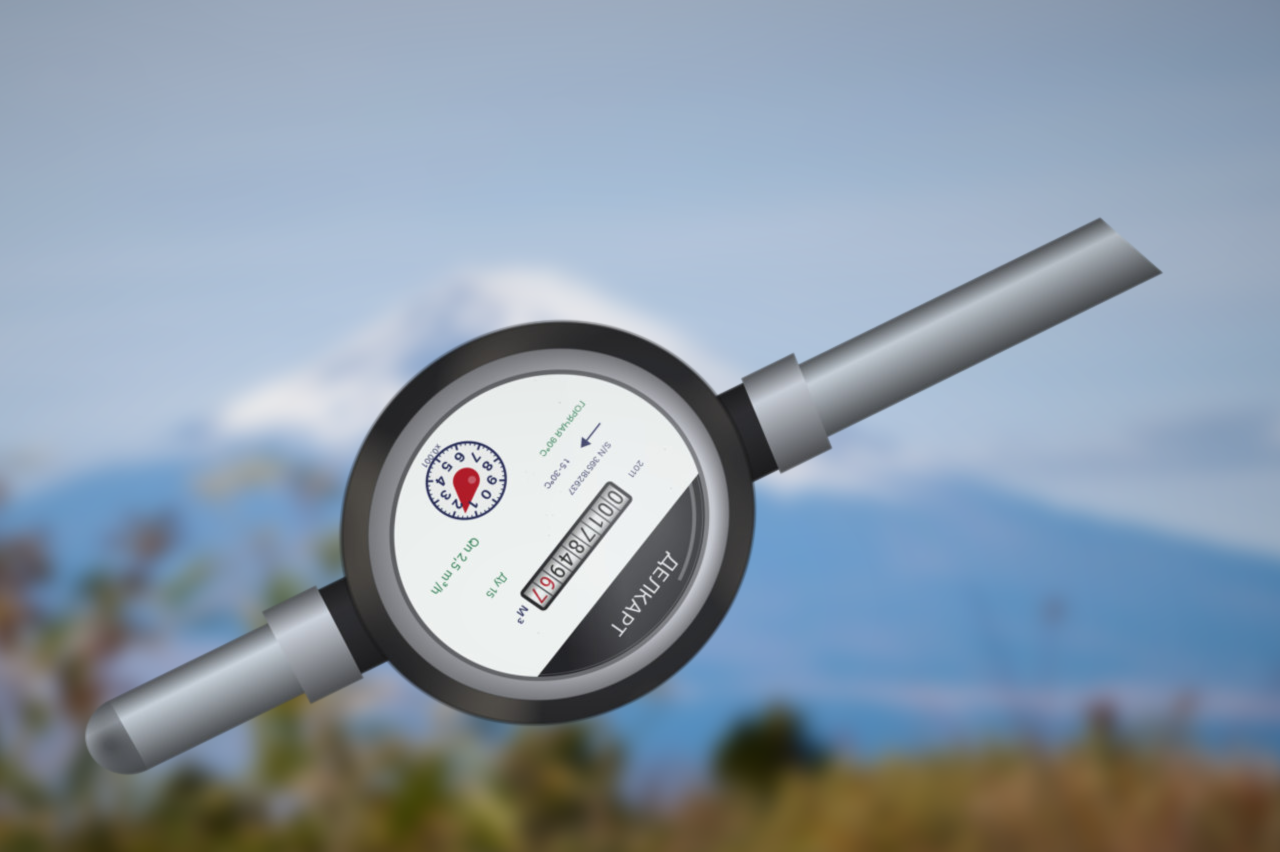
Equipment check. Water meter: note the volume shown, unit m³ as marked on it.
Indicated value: 17849.671 m³
